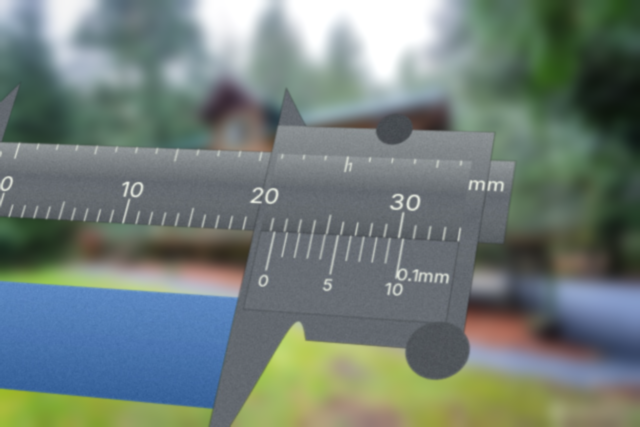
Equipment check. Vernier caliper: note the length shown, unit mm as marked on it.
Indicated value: 21.3 mm
